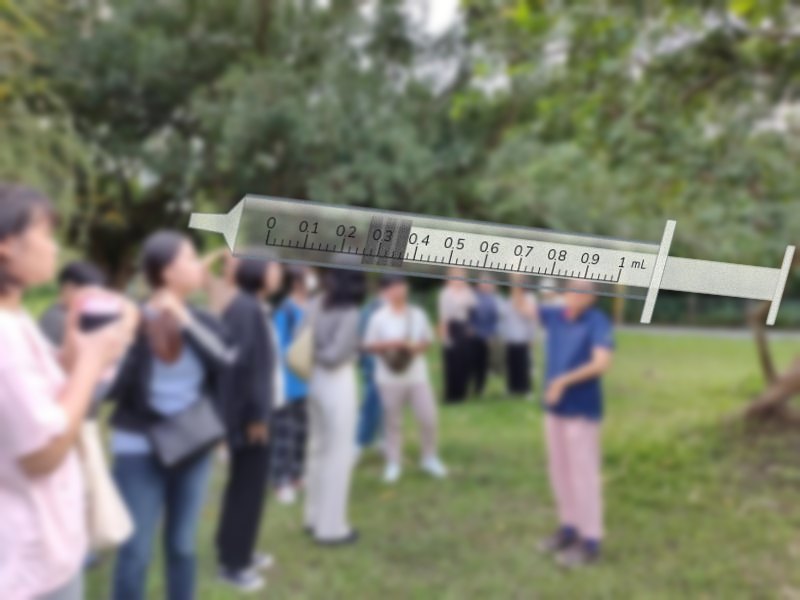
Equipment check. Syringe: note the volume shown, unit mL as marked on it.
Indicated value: 0.26 mL
